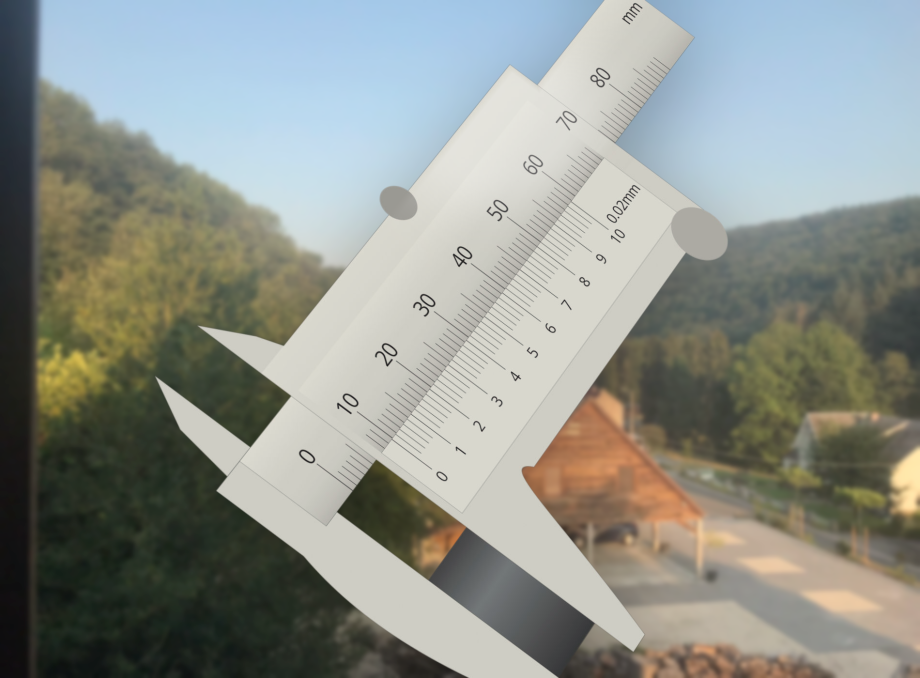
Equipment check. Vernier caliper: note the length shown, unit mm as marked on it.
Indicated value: 9.8 mm
